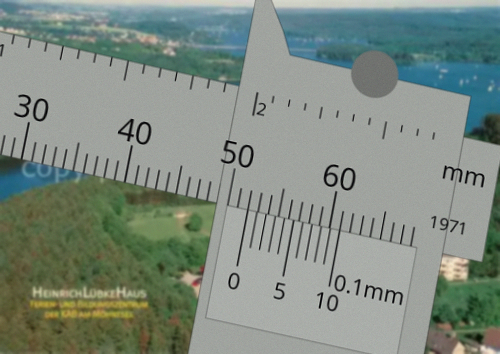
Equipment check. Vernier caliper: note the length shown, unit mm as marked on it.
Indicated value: 52.0 mm
